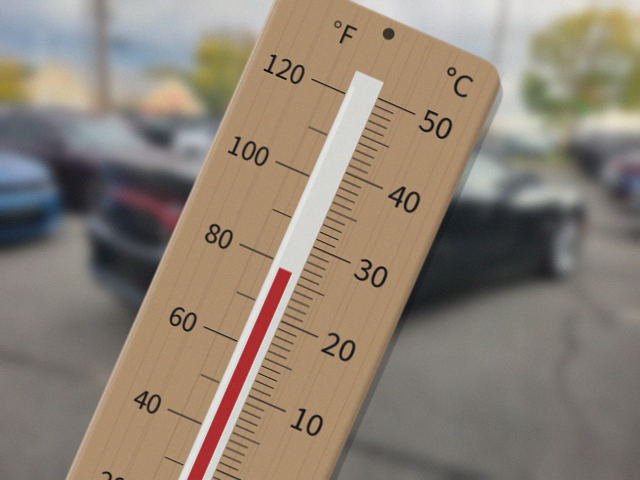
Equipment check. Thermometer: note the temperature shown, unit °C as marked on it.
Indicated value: 26 °C
